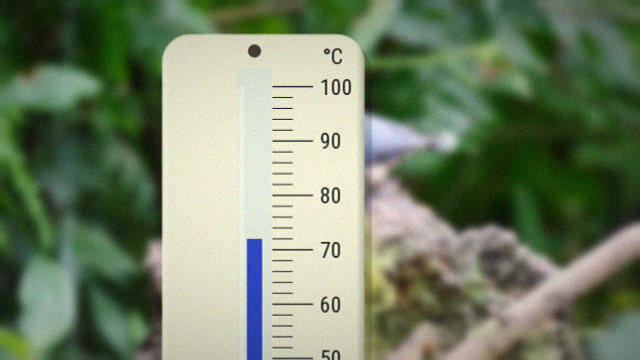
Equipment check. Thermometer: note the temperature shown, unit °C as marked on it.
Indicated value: 72 °C
